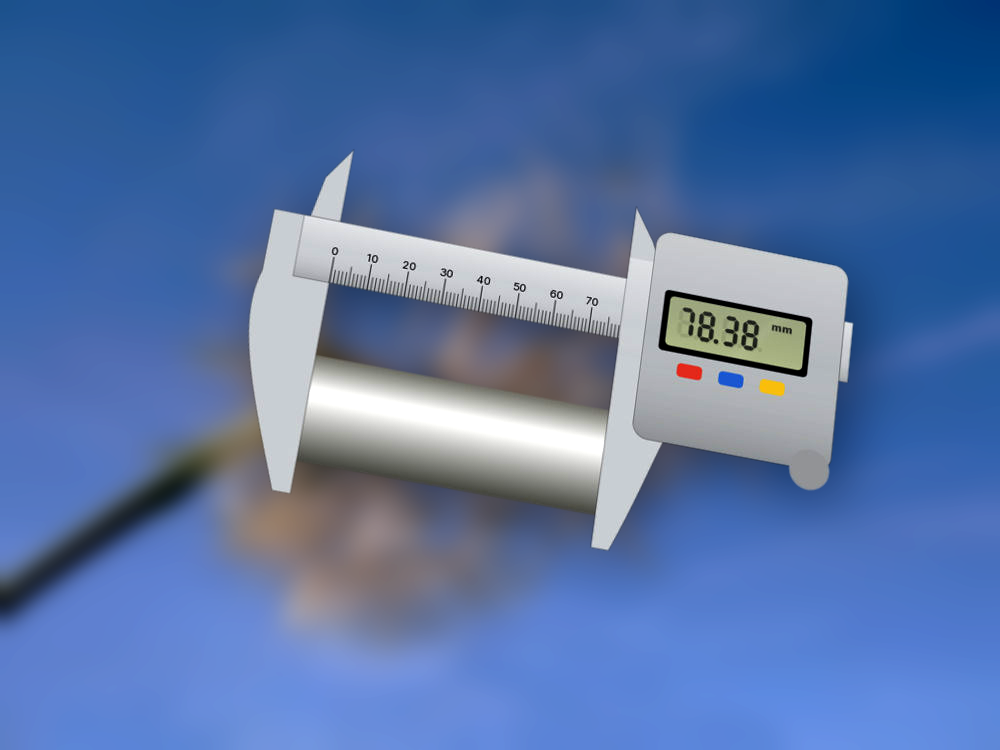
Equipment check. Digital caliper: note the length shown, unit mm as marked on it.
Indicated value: 78.38 mm
